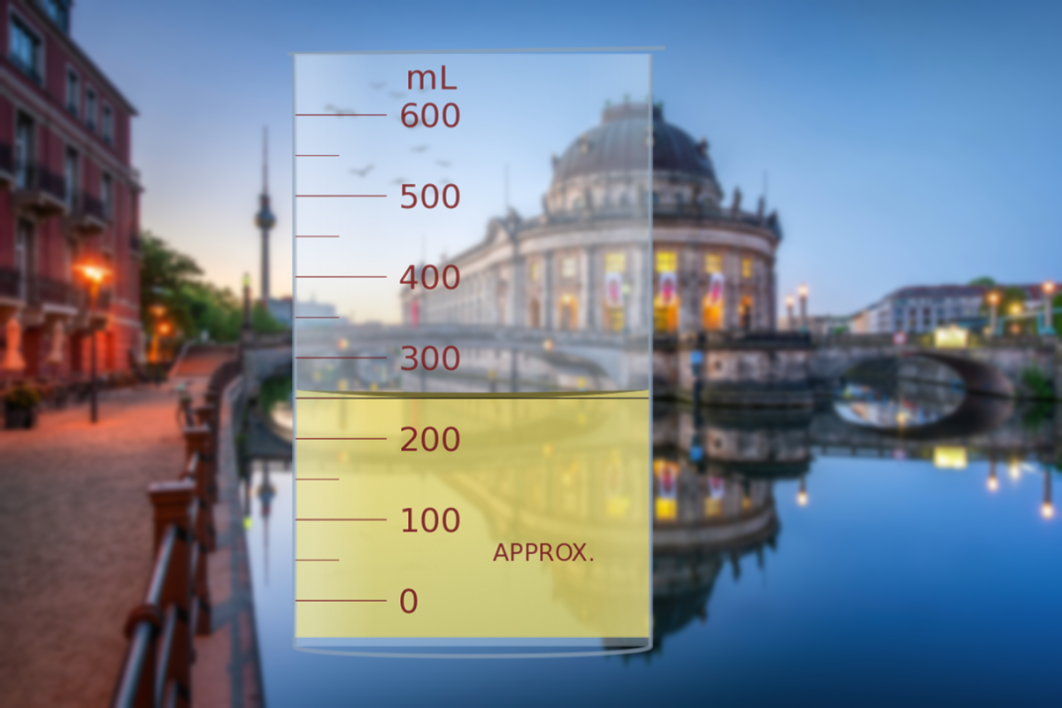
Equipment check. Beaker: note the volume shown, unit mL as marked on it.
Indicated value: 250 mL
